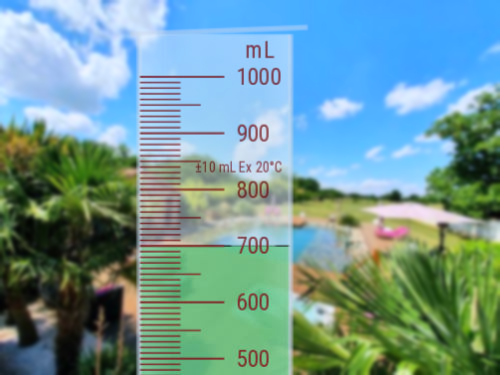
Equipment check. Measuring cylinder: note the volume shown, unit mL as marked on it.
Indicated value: 700 mL
